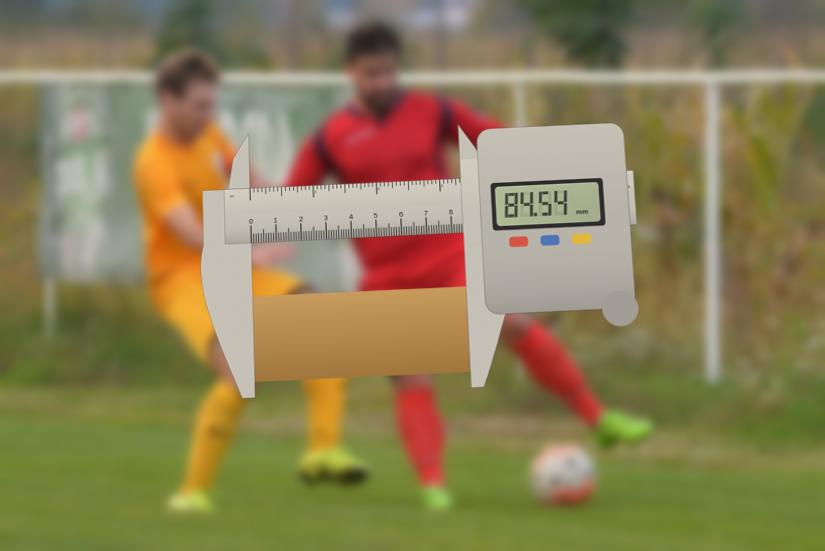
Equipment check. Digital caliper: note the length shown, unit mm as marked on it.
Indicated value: 84.54 mm
